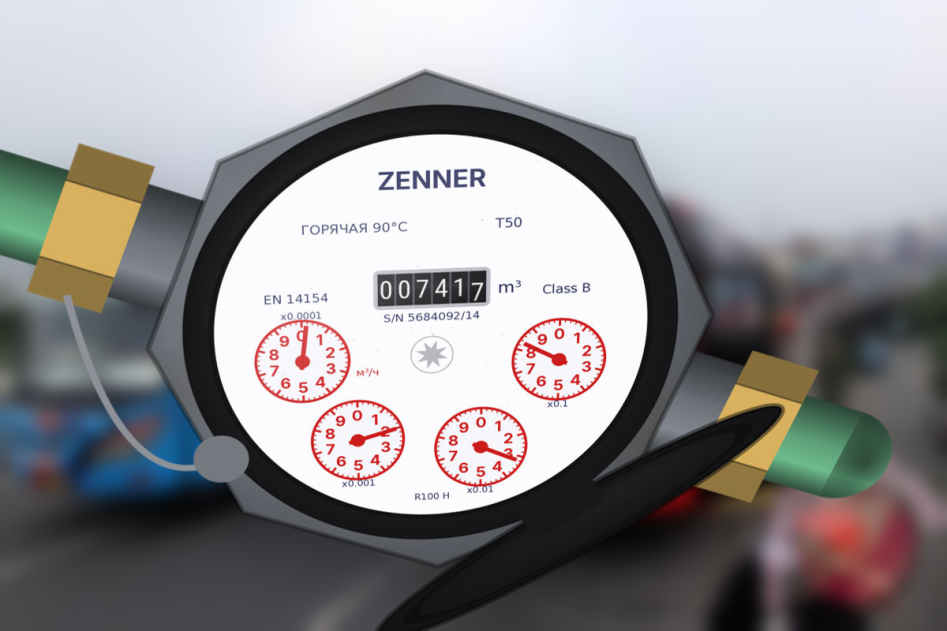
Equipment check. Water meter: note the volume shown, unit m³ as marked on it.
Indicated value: 7416.8320 m³
